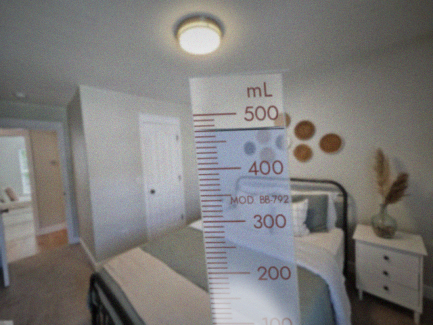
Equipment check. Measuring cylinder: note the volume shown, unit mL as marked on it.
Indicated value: 470 mL
